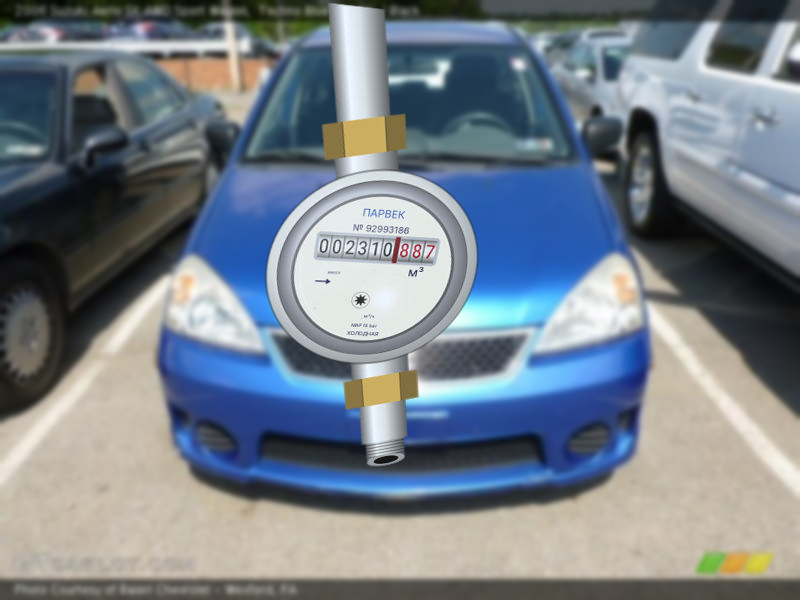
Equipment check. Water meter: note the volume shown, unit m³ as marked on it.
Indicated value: 2310.887 m³
